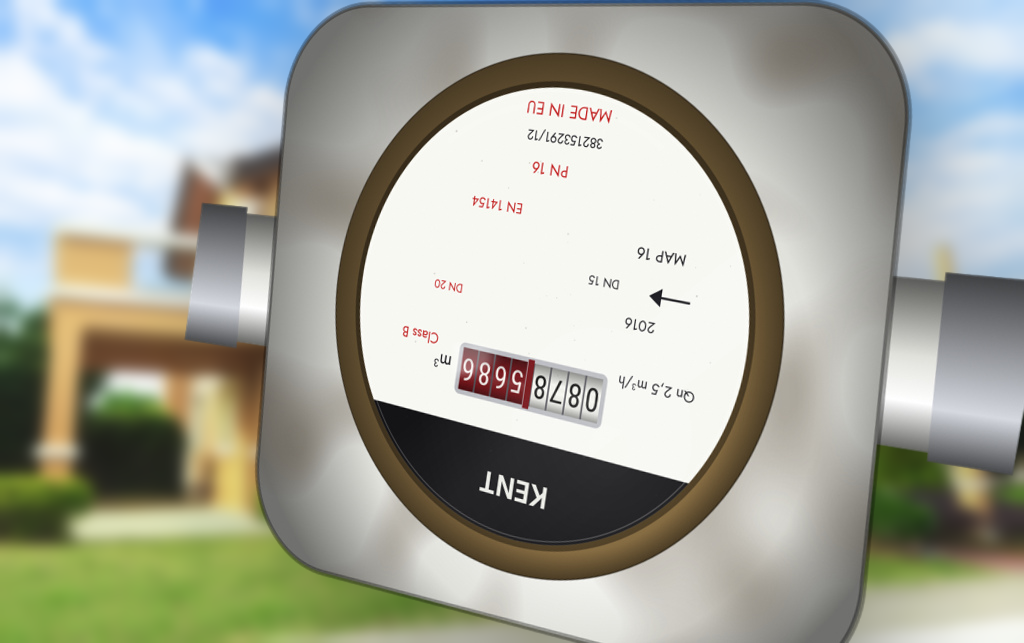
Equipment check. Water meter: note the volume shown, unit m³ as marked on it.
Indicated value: 878.5686 m³
